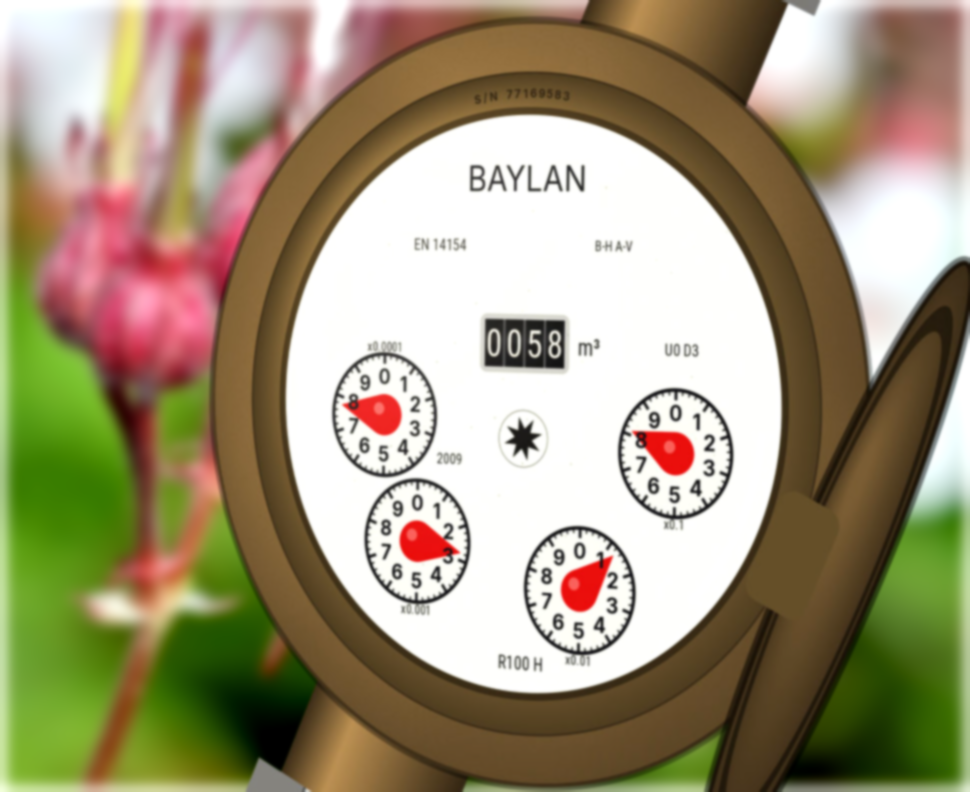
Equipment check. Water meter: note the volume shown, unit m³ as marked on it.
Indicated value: 58.8127 m³
